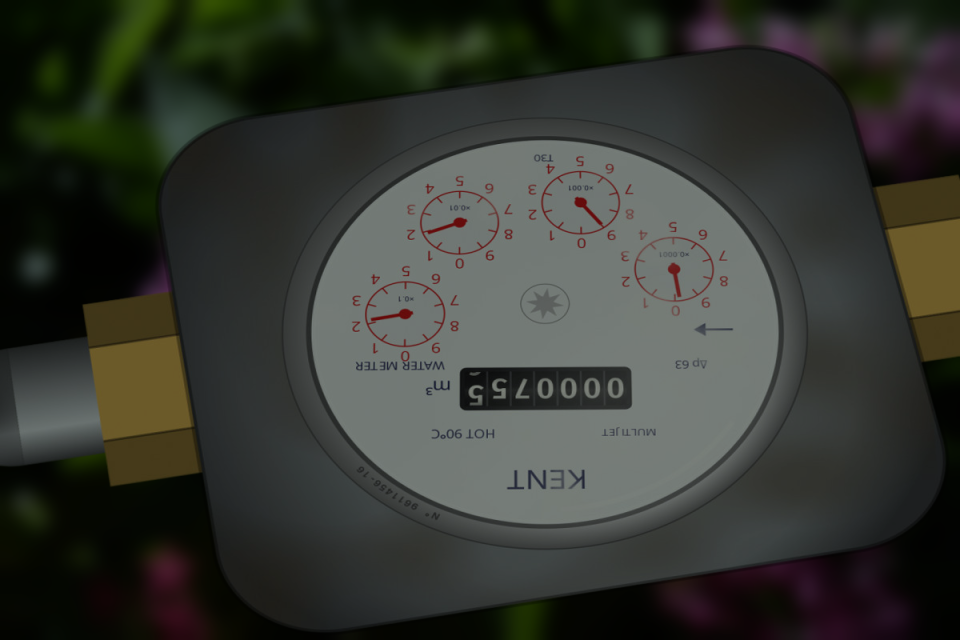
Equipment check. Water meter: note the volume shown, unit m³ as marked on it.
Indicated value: 755.2189 m³
